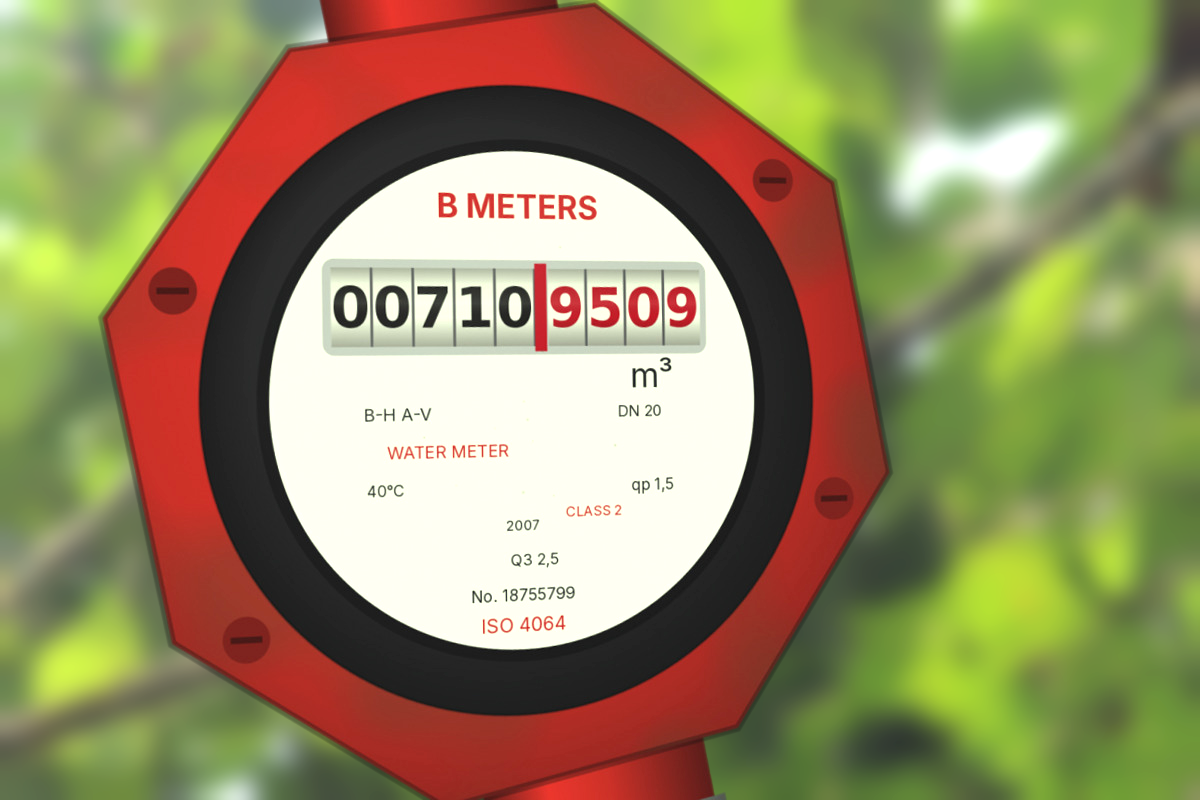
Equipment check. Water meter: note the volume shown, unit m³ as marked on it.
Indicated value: 710.9509 m³
